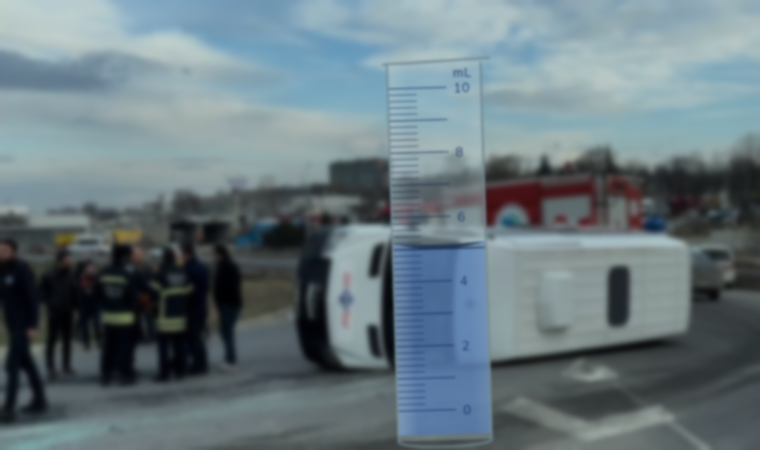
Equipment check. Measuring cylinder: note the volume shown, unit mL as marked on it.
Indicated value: 5 mL
